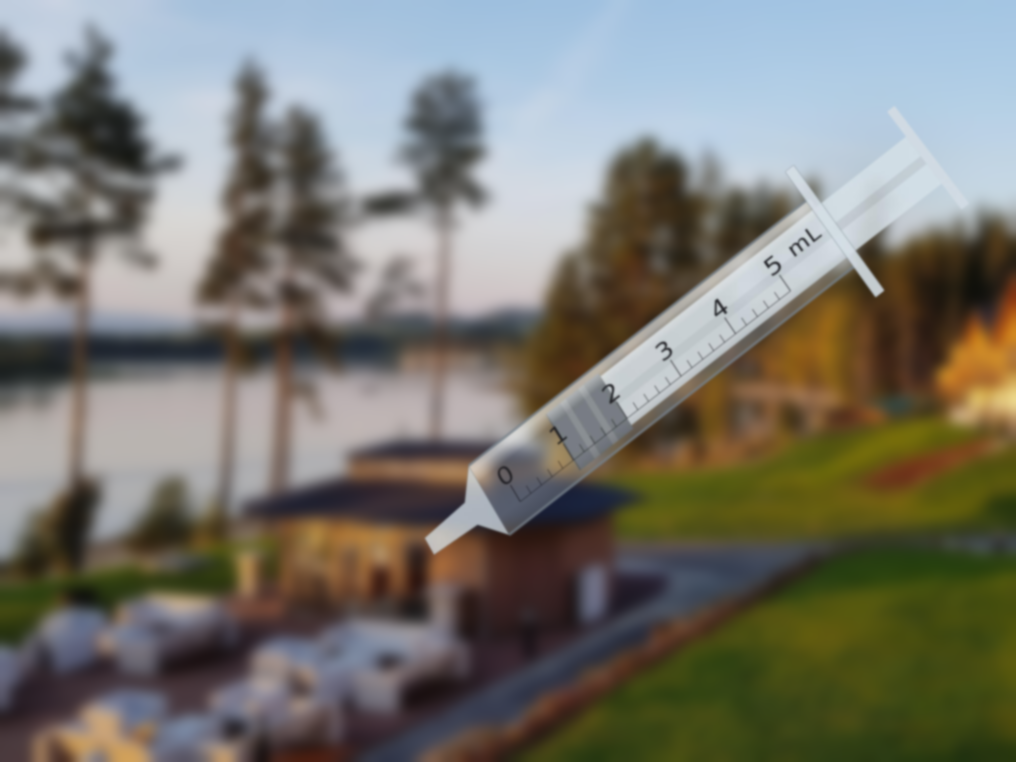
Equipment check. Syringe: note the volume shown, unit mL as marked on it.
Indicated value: 1 mL
